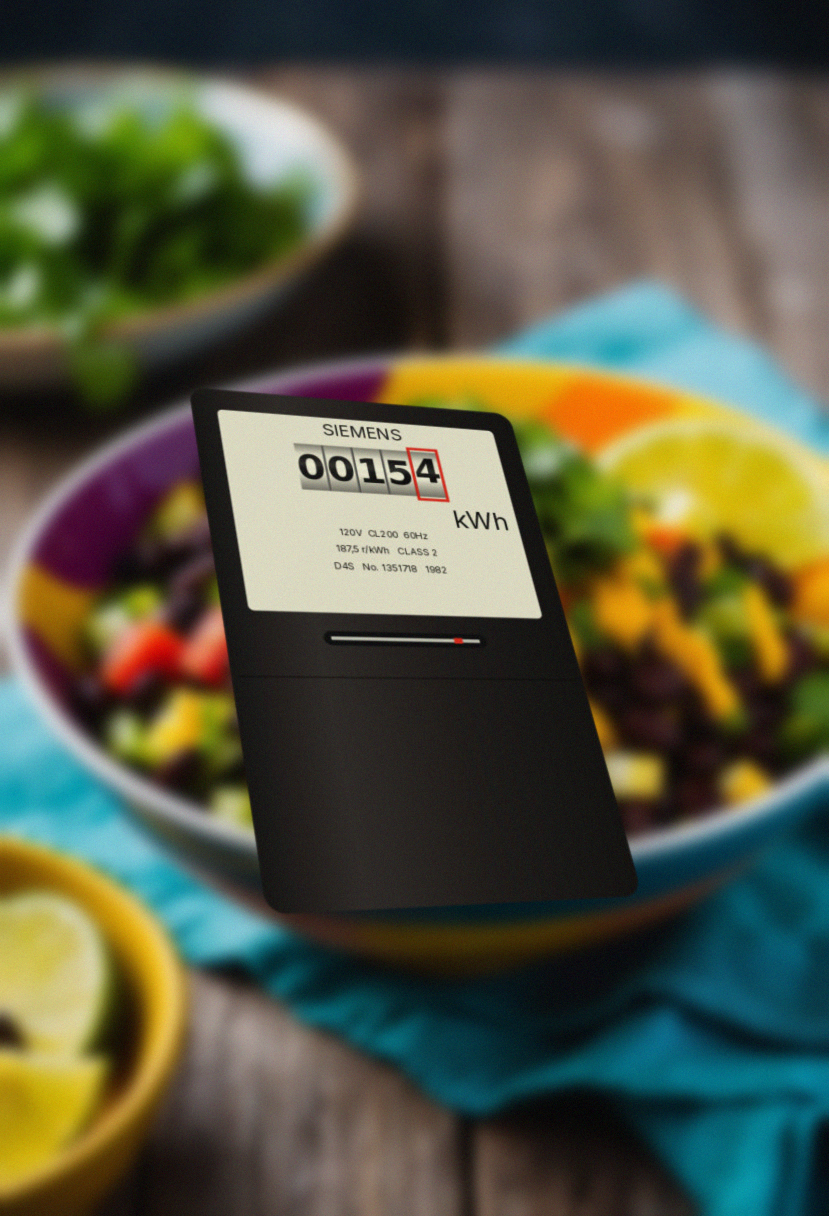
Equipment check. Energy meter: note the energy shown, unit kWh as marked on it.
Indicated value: 15.4 kWh
